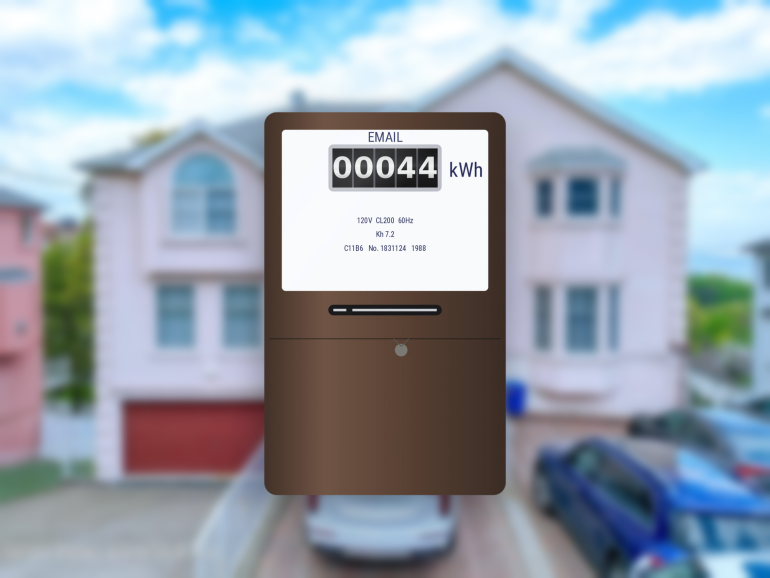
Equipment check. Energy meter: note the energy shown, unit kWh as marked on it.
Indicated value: 44 kWh
